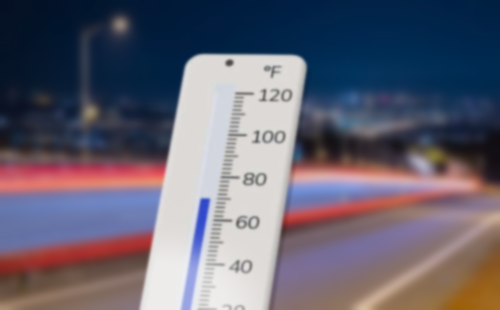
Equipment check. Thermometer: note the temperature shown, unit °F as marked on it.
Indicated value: 70 °F
